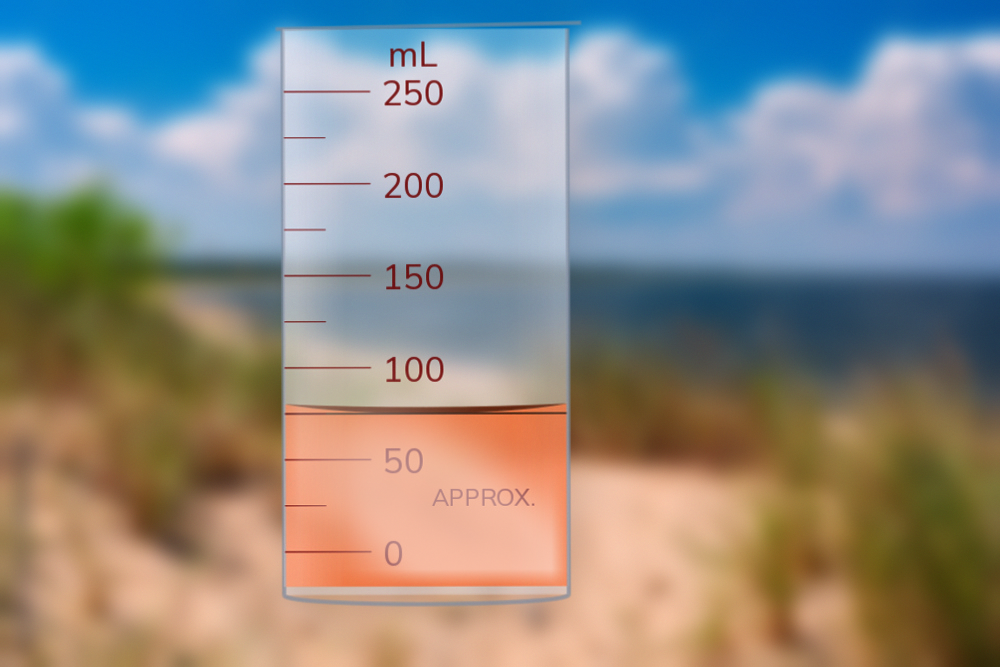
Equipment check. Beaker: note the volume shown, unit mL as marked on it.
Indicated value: 75 mL
